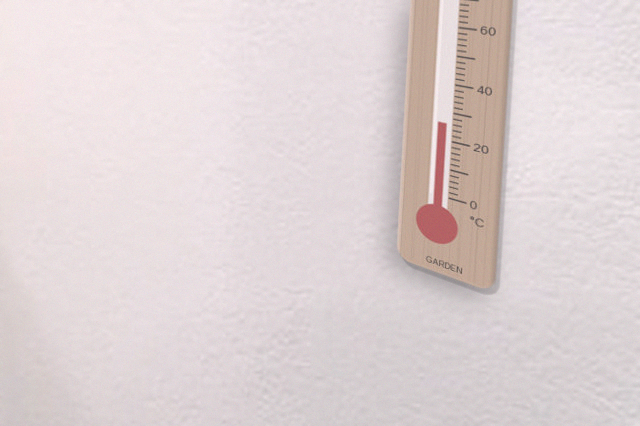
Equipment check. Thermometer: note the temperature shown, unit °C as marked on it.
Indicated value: 26 °C
